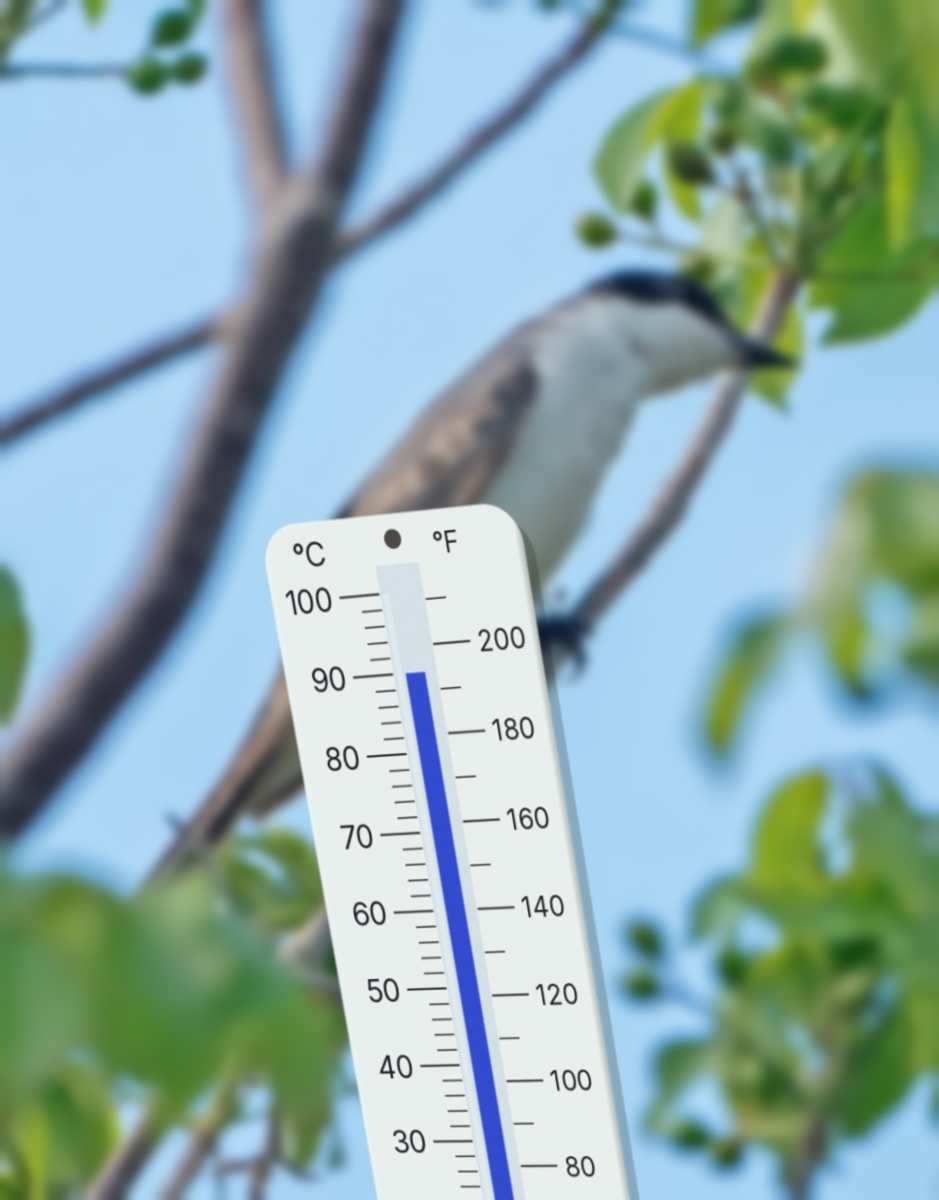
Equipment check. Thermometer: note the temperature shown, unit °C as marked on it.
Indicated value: 90 °C
